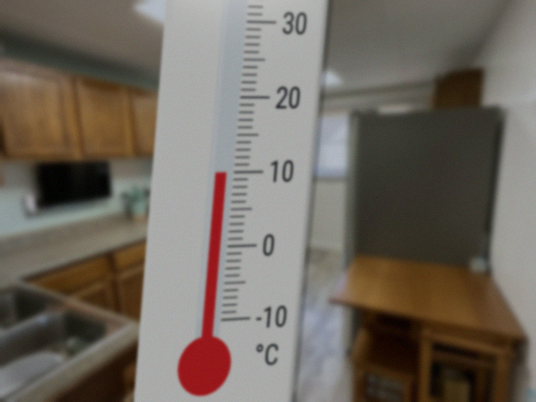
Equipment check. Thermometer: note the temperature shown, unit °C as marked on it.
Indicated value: 10 °C
